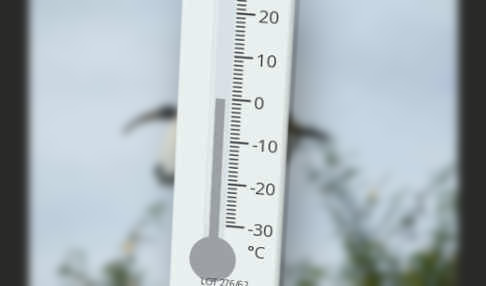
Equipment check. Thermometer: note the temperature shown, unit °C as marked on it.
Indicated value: 0 °C
